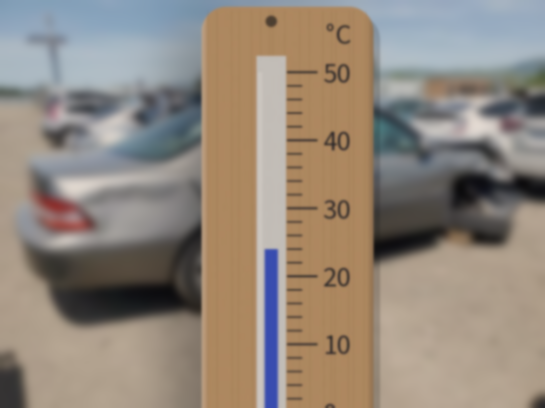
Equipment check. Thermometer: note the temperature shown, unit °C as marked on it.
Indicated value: 24 °C
